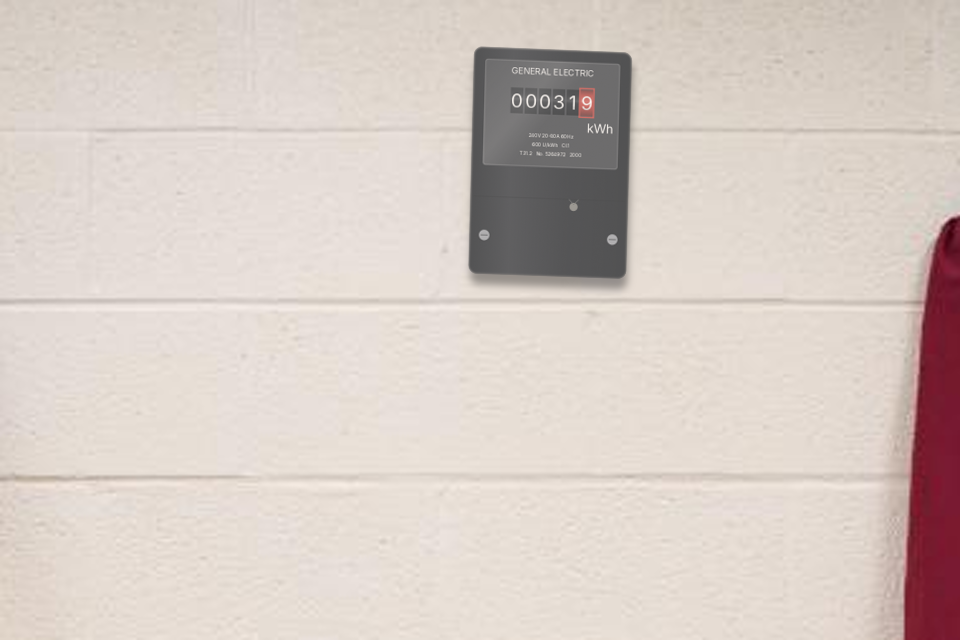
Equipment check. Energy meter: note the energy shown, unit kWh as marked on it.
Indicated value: 31.9 kWh
